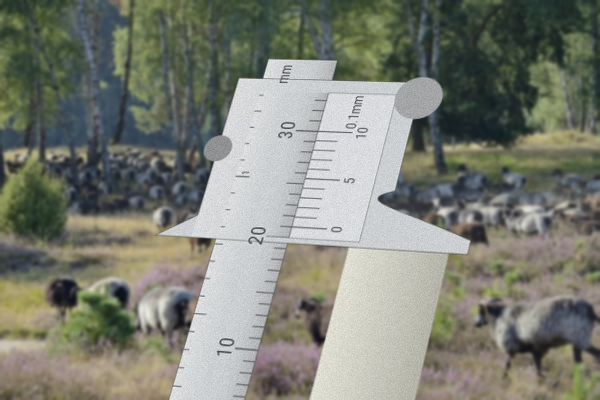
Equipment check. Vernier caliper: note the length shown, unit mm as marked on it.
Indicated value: 21.0 mm
